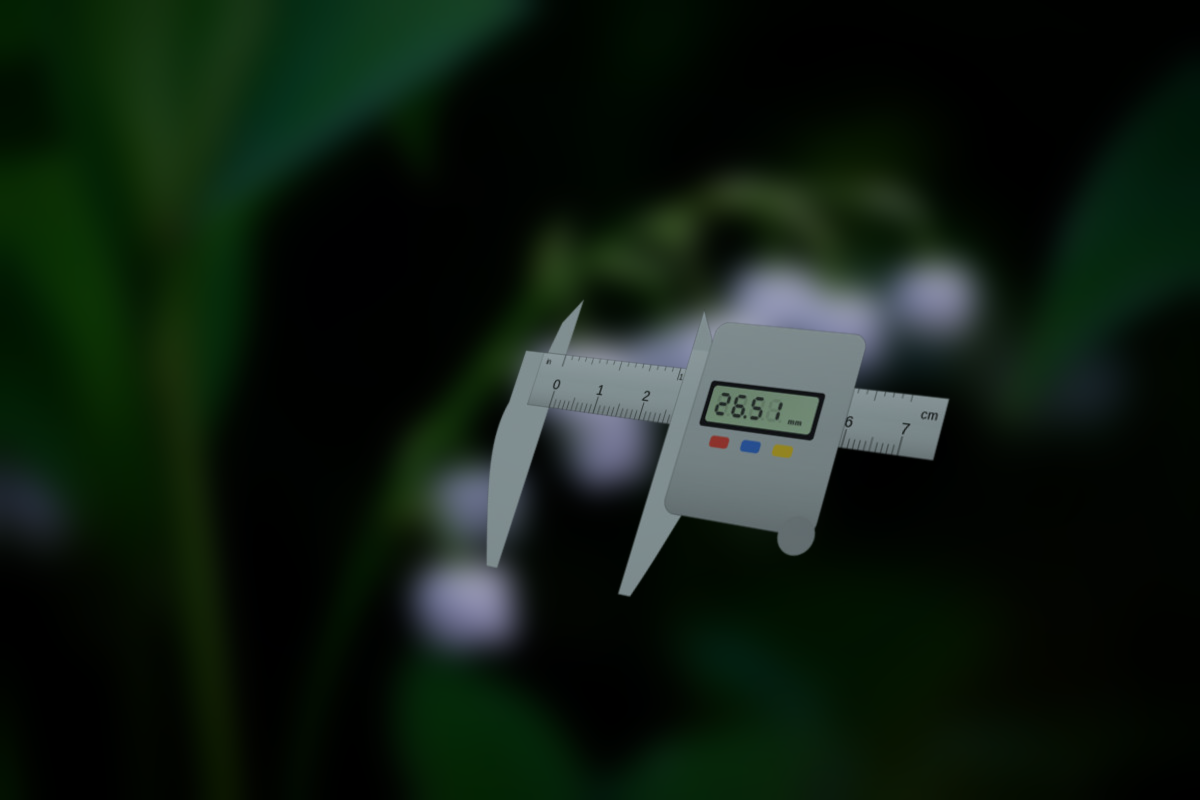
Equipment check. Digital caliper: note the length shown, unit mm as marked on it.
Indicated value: 26.51 mm
